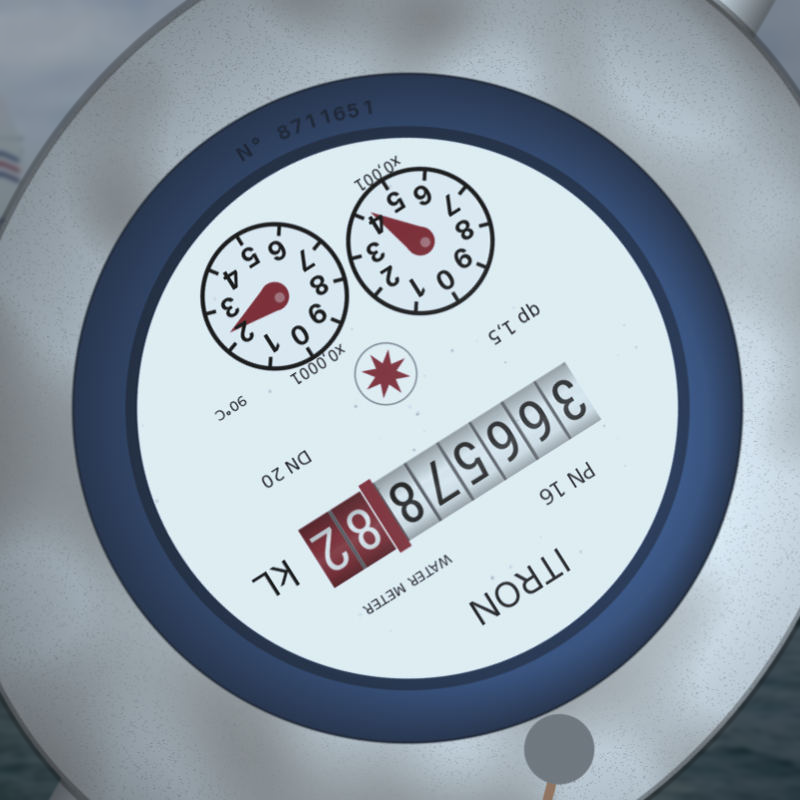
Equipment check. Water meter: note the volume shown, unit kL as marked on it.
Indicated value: 366578.8242 kL
